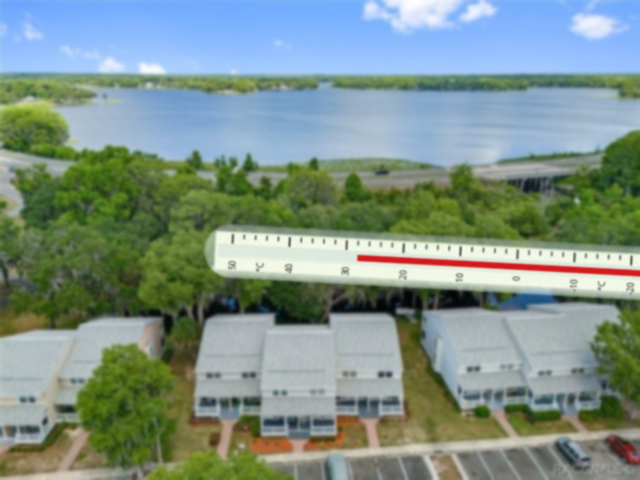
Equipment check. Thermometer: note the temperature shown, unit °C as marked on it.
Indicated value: 28 °C
